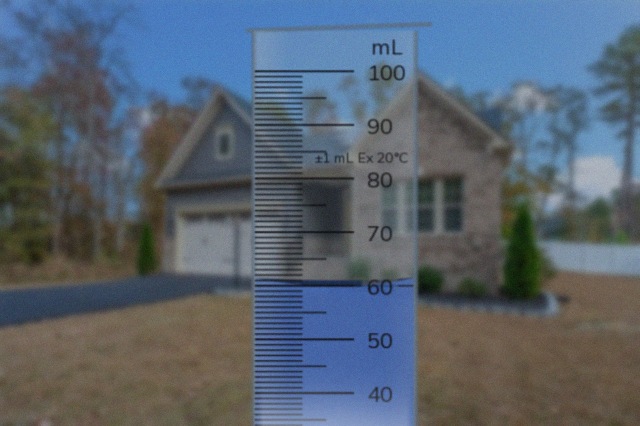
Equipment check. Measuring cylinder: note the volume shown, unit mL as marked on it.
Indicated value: 60 mL
